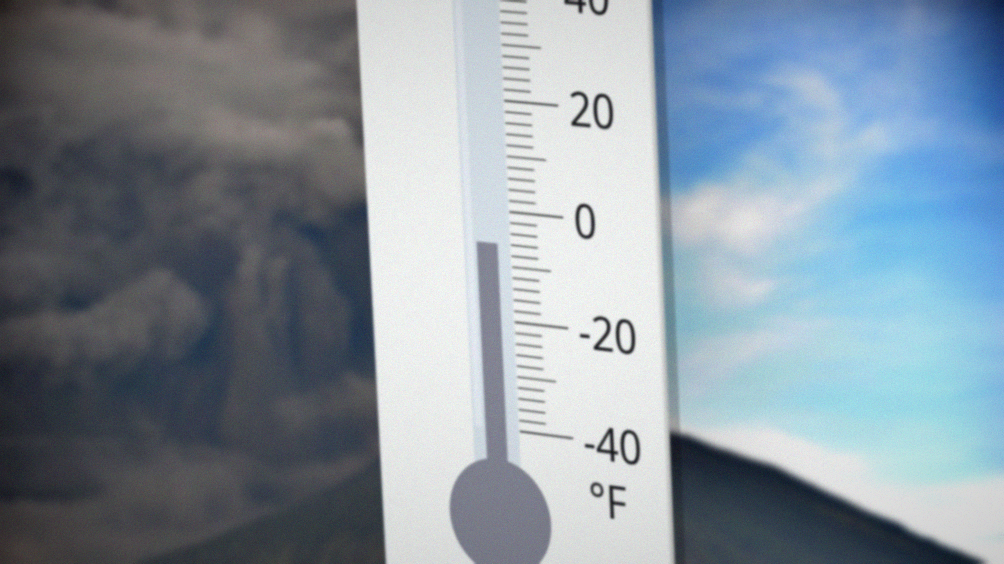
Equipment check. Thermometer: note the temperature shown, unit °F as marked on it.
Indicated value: -6 °F
